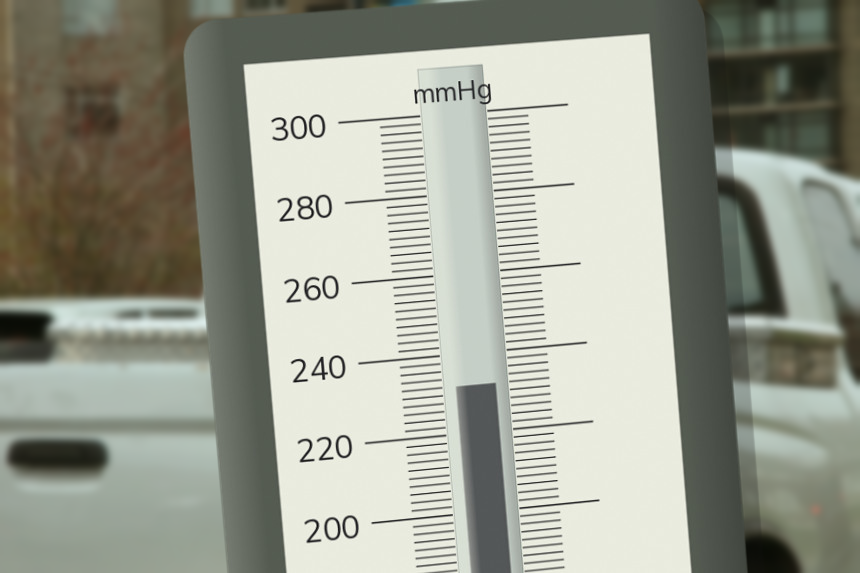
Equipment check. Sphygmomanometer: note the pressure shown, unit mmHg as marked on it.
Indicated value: 232 mmHg
